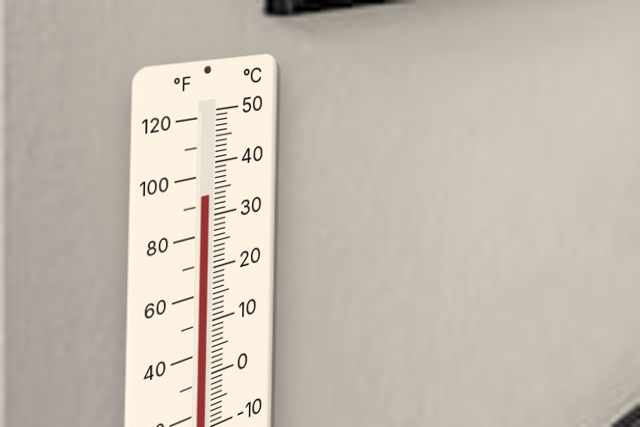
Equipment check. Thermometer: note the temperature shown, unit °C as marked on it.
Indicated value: 34 °C
